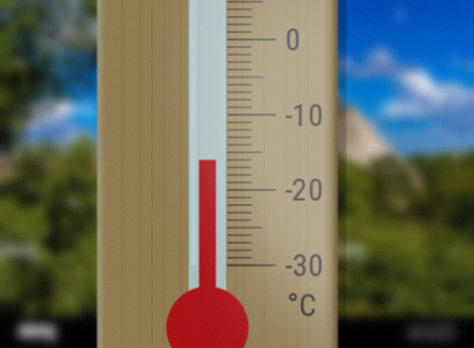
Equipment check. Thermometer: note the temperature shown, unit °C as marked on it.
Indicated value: -16 °C
